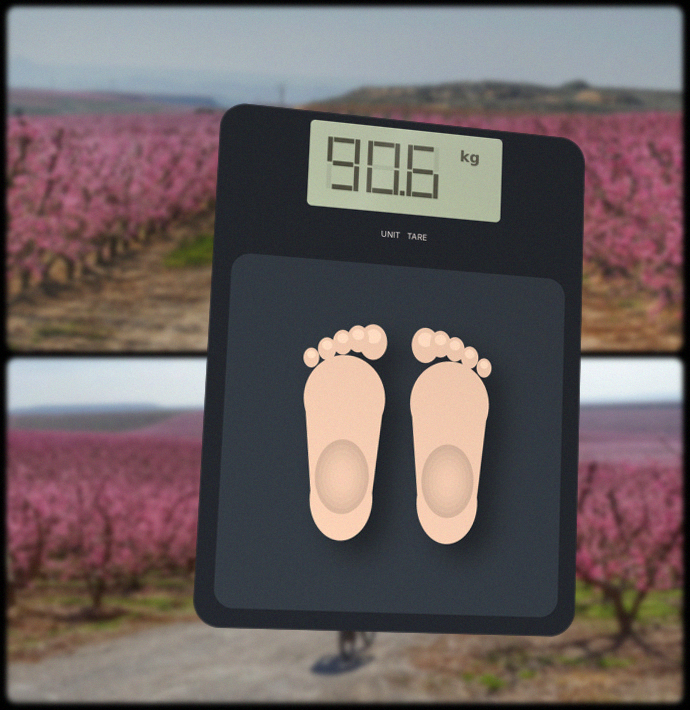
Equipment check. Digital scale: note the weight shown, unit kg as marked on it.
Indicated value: 90.6 kg
